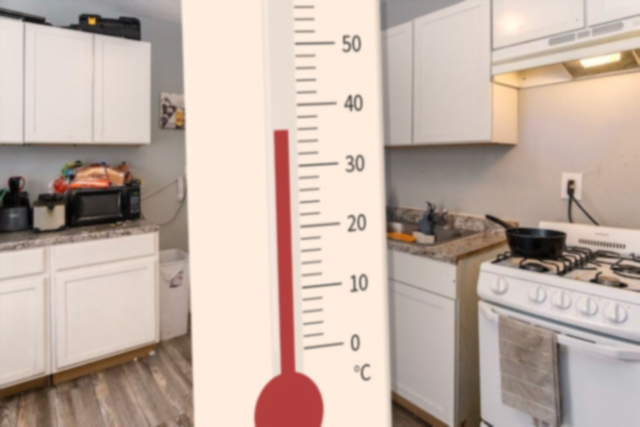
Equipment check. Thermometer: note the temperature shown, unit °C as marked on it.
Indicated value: 36 °C
